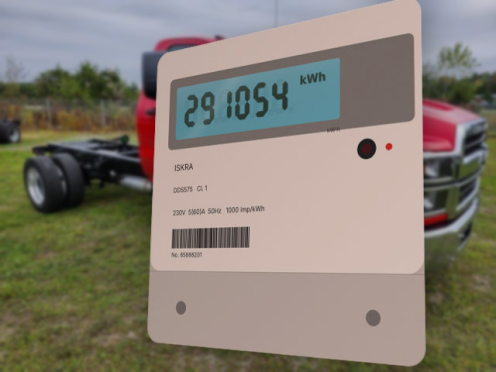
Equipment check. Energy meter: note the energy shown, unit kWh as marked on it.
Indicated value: 291054 kWh
